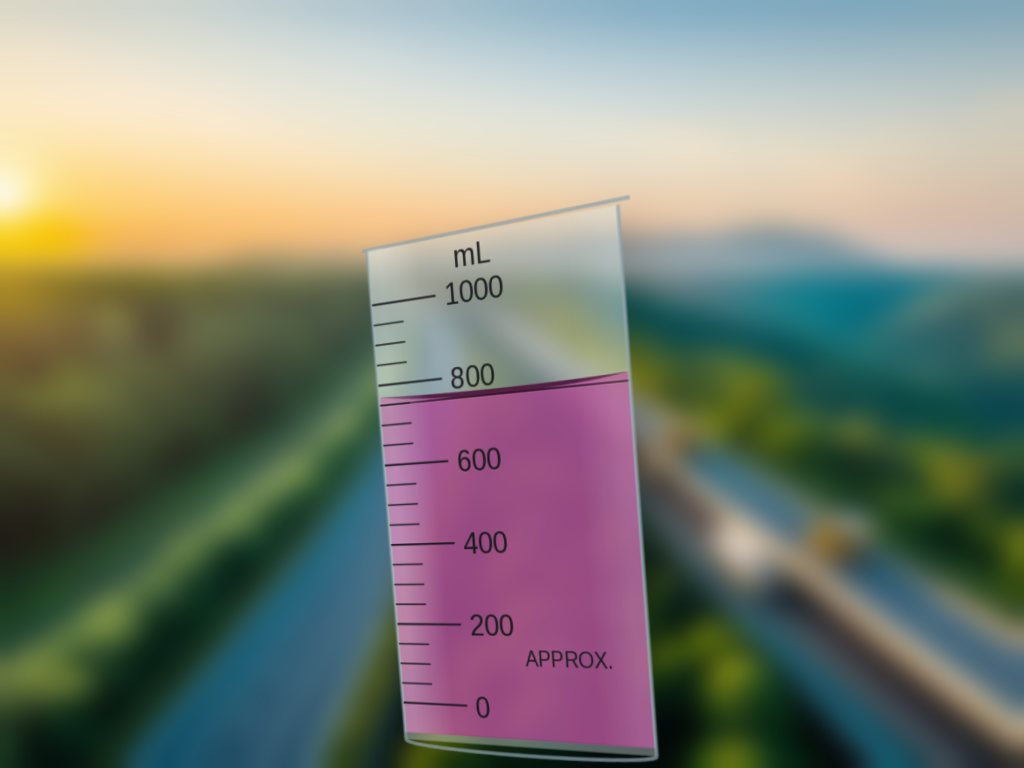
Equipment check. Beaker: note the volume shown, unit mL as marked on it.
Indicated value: 750 mL
